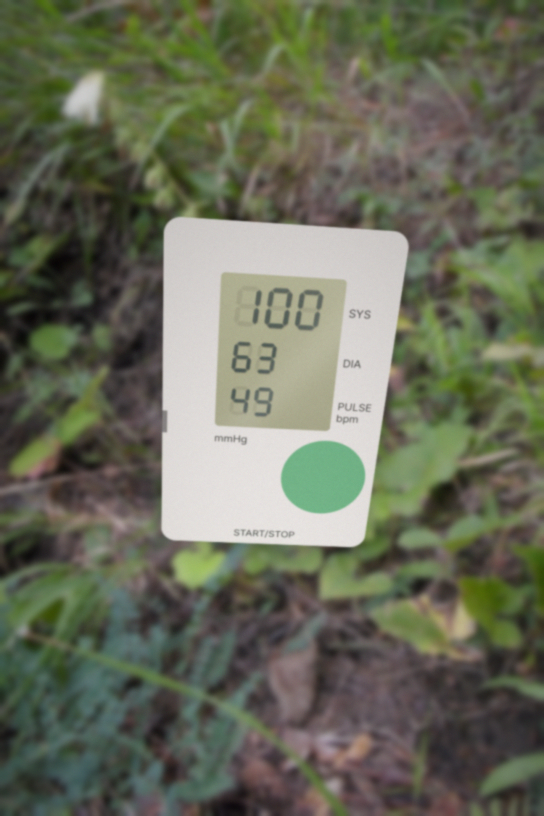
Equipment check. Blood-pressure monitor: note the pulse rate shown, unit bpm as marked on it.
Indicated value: 49 bpm
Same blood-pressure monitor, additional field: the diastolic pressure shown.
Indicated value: 63 mmHg
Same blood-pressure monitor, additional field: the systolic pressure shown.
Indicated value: 100 mmHg
